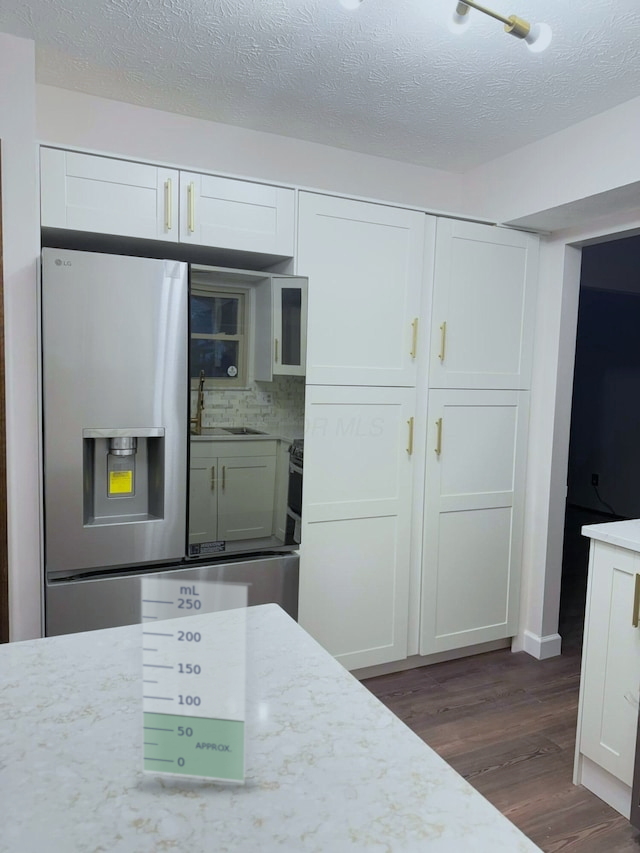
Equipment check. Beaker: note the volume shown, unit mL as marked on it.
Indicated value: 75 mL
